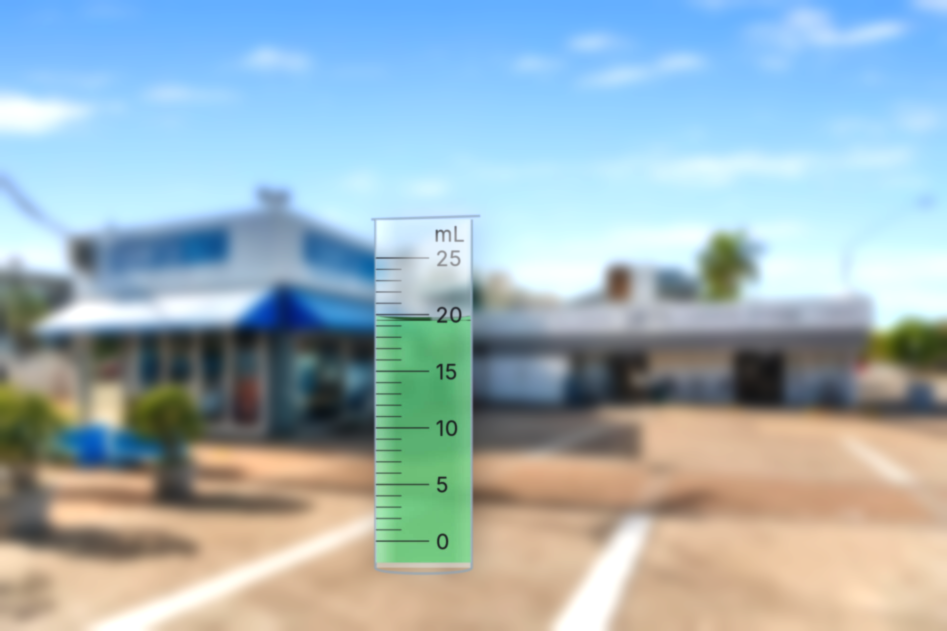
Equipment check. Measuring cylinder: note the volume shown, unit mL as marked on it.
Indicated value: 19.5 mL
